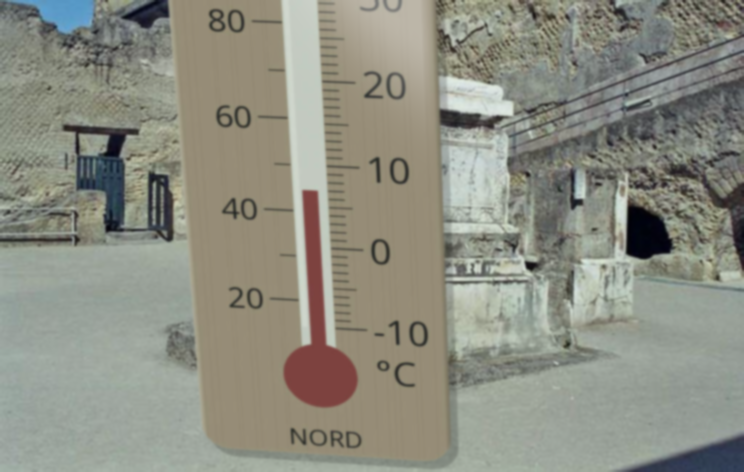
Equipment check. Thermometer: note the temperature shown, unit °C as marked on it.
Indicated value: 7 °C
